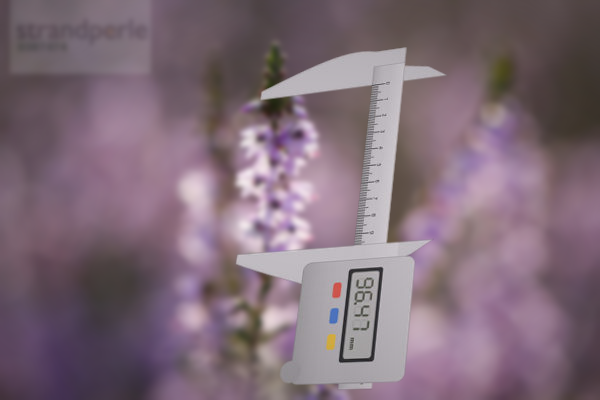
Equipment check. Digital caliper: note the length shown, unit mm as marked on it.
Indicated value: 96.47 mm
